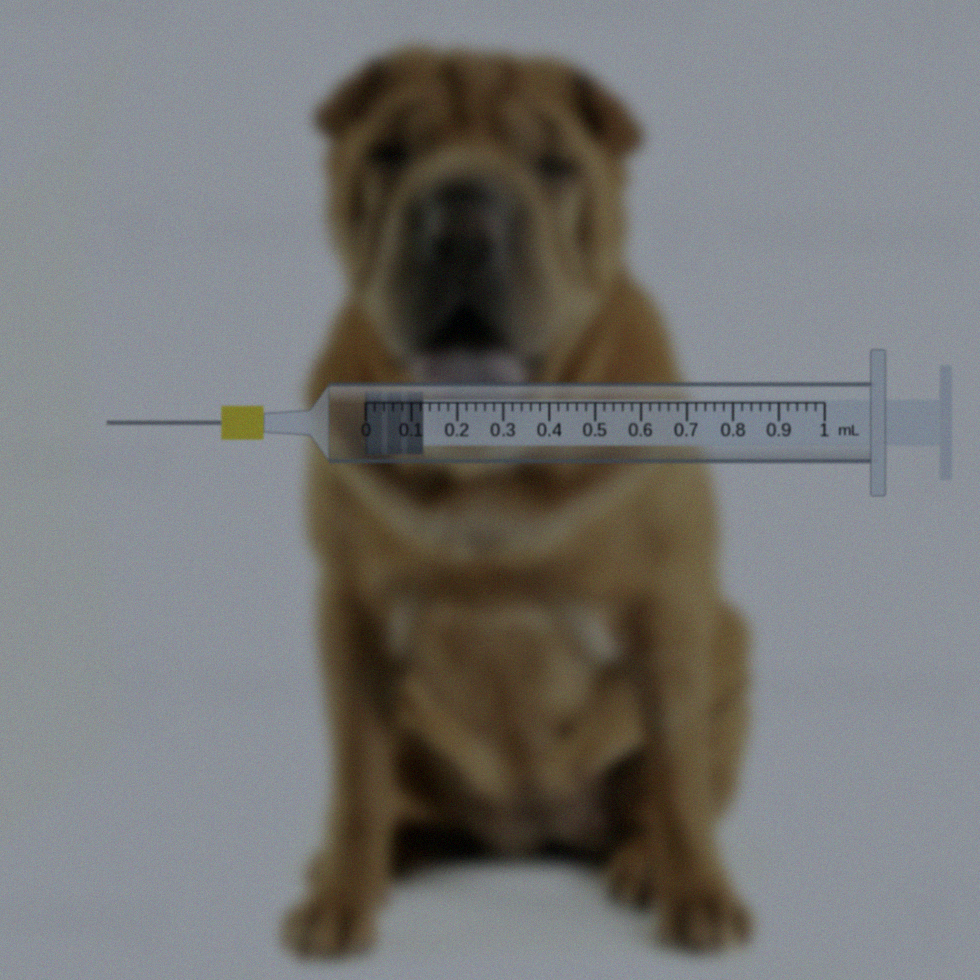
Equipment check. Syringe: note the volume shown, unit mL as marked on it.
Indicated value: 0 mL
